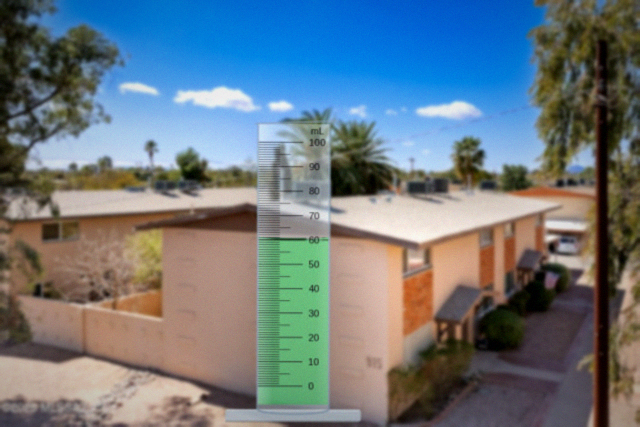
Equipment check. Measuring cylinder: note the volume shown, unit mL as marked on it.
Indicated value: 60 mL
